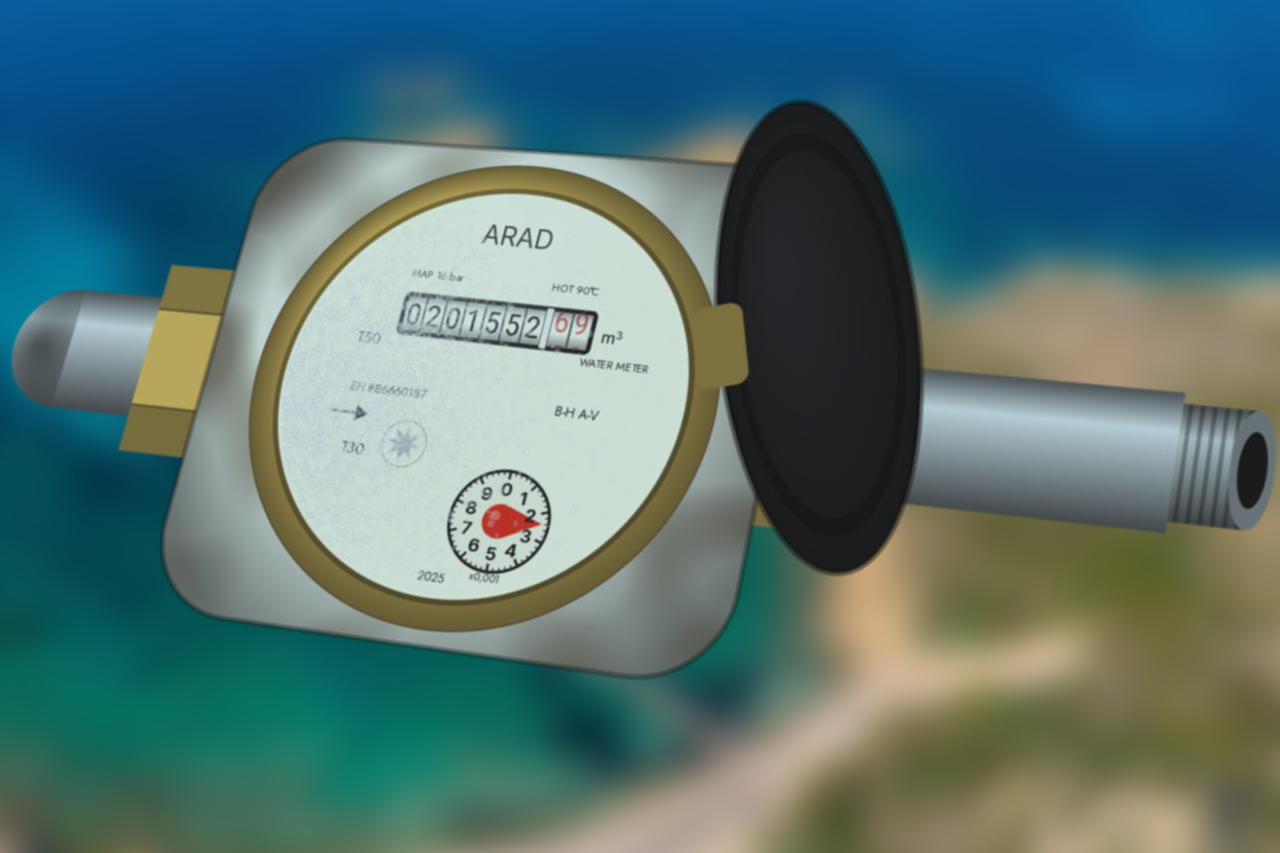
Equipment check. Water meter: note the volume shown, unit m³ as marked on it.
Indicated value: 201552.692 m³
